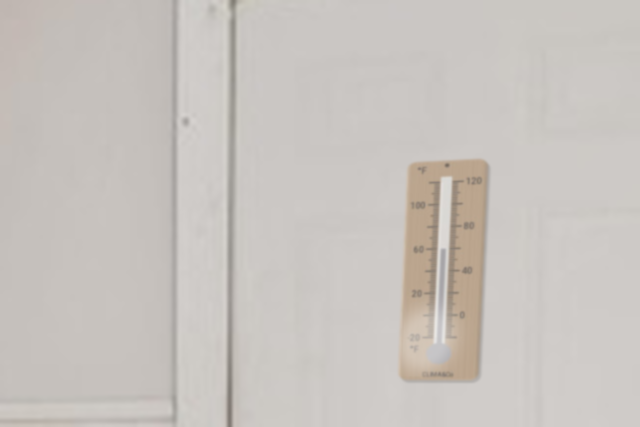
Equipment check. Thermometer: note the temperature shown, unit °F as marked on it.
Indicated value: 60 °F
